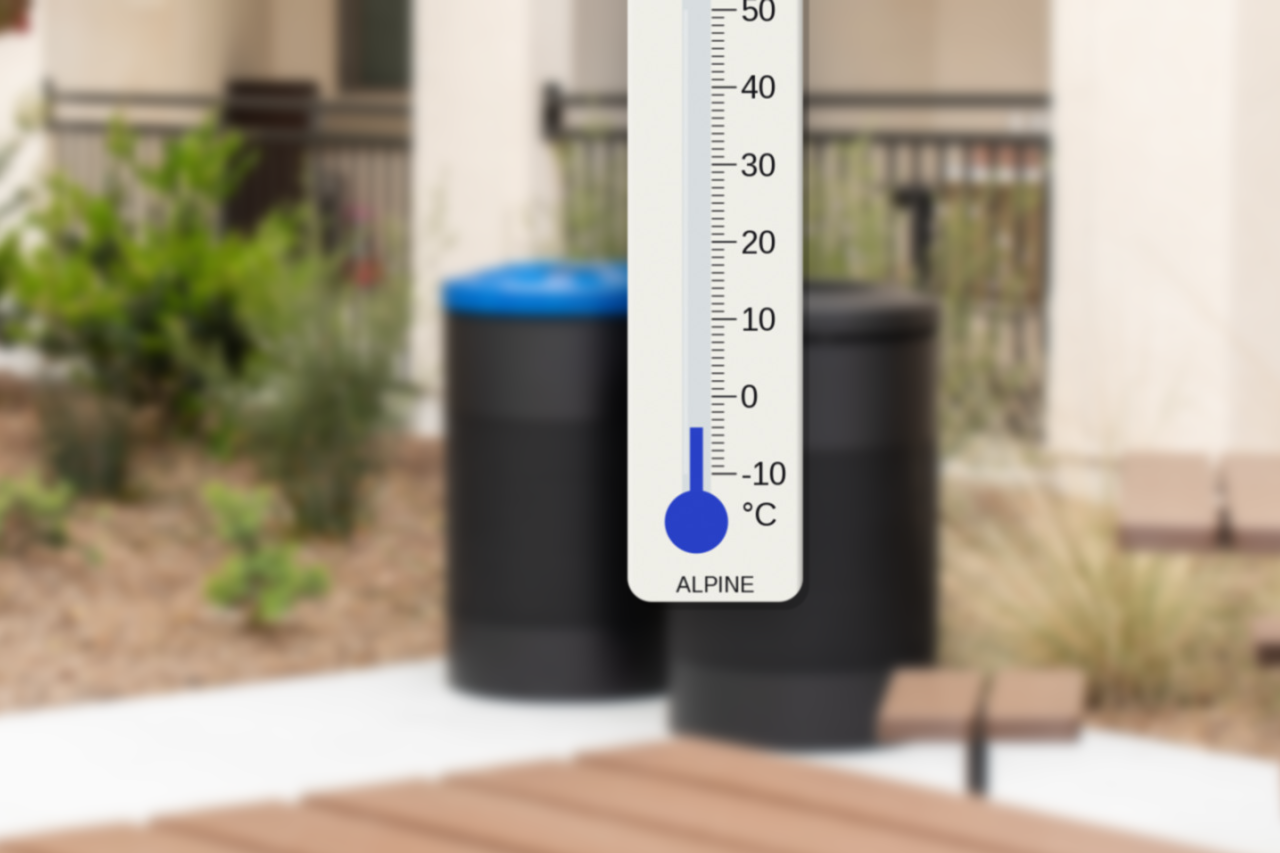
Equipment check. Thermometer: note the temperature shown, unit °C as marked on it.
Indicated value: -4 °C
